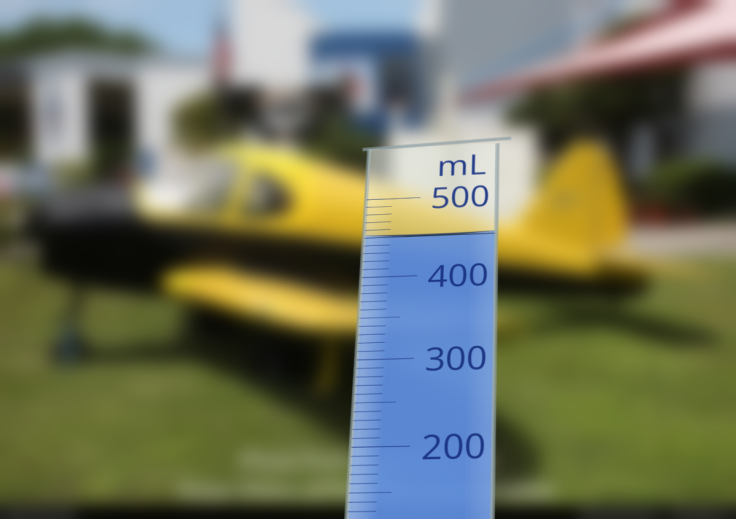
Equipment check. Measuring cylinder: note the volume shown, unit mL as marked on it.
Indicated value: 450 mL
